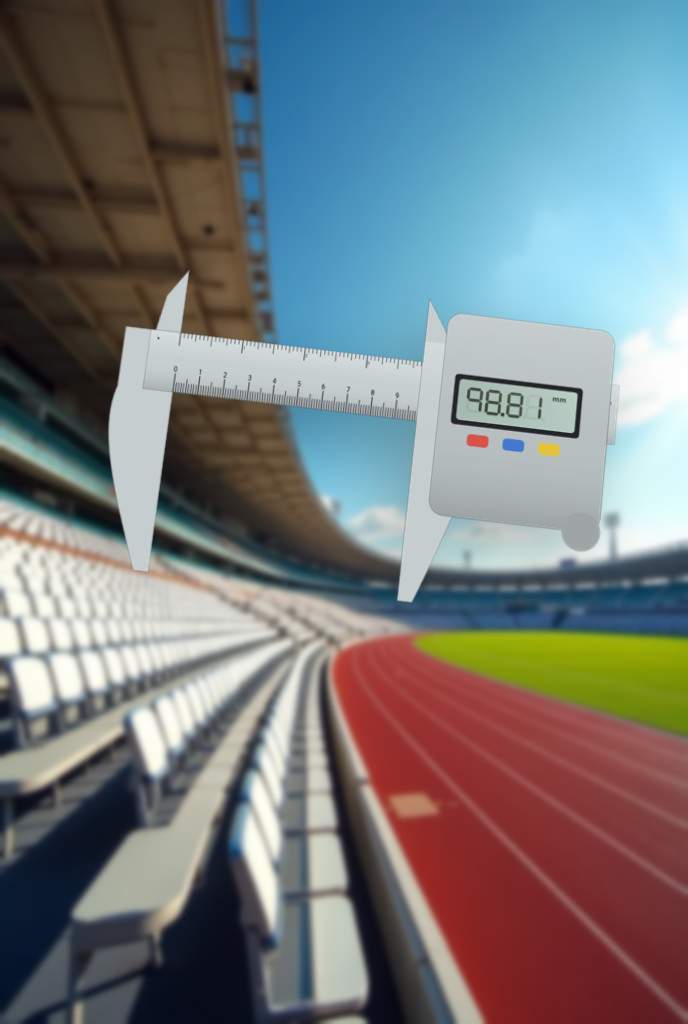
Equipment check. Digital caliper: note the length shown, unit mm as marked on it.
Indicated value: 98.81 mm
